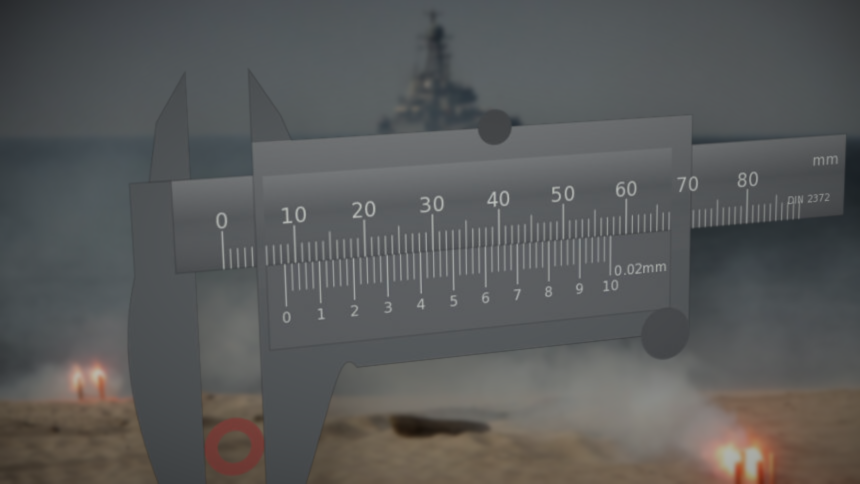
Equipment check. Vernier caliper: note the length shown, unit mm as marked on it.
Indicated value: 8.5 mm
